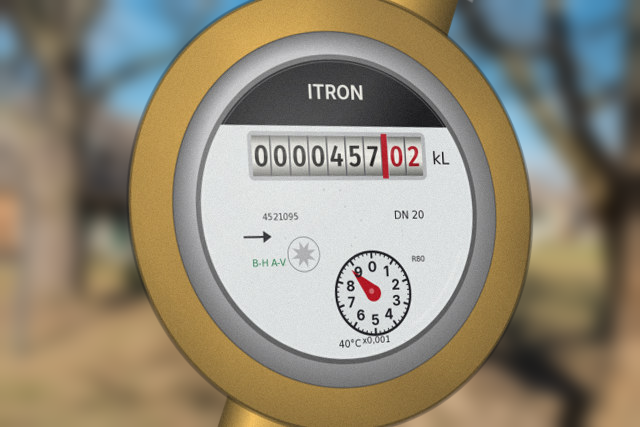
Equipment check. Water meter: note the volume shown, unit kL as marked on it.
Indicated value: 457.028 kL
